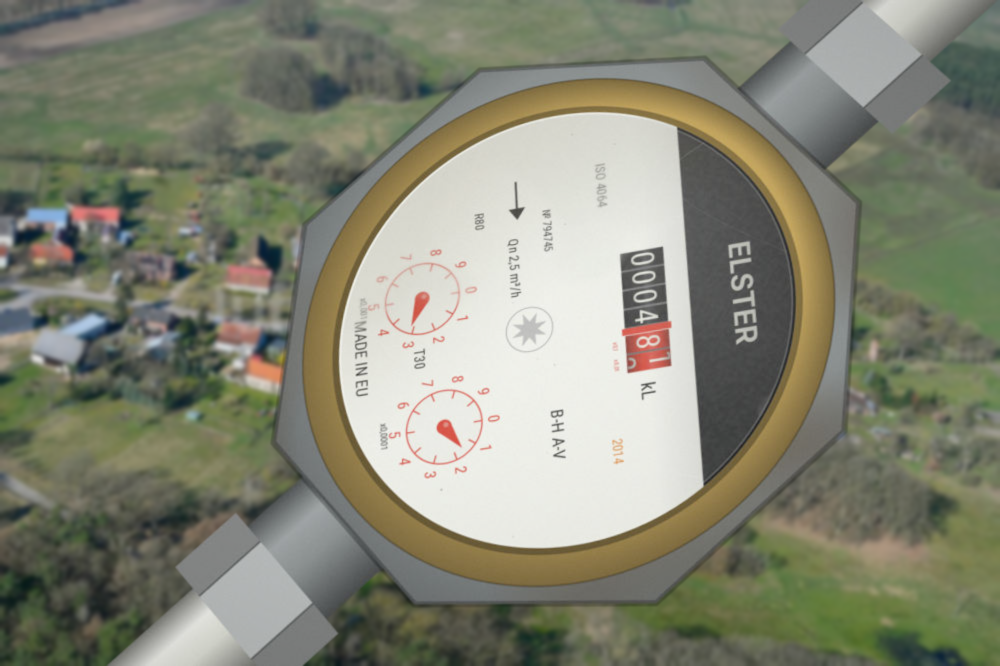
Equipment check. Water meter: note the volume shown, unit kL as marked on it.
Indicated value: 4.8131 kL
